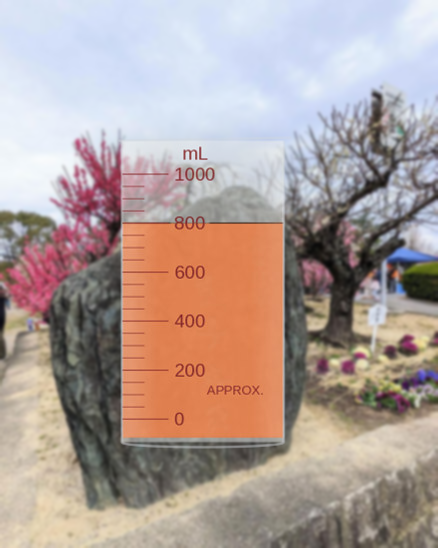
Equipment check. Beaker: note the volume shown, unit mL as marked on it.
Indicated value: 800 mL
